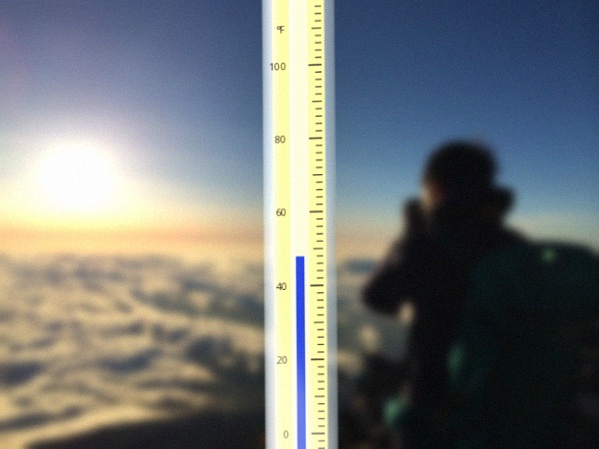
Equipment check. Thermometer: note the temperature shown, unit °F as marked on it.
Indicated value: 48 °F
